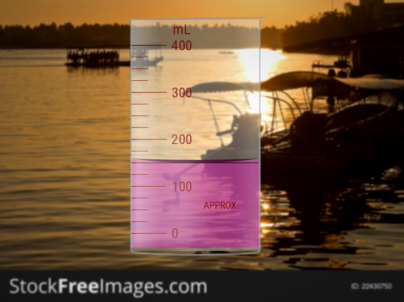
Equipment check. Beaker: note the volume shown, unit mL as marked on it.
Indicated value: 150 mL
